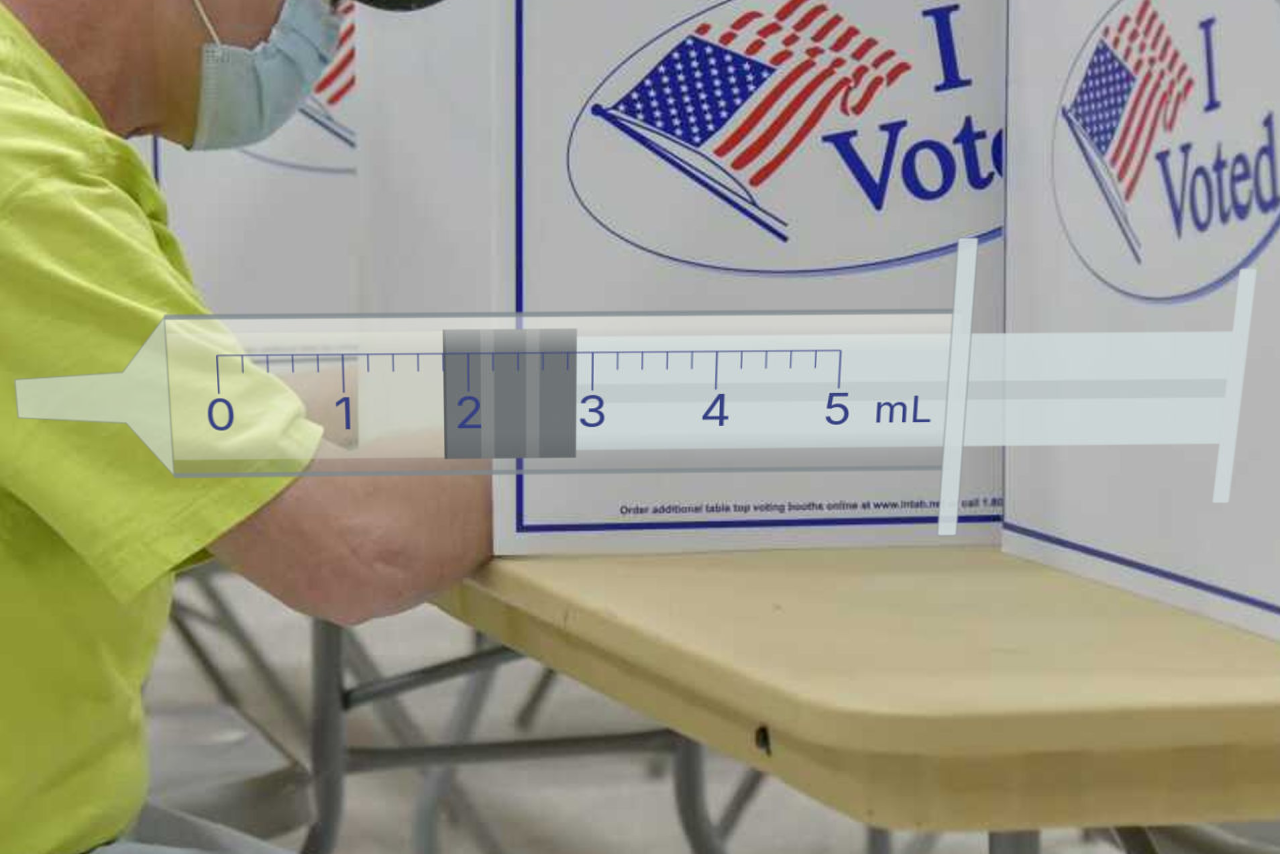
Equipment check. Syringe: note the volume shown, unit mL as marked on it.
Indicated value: 1.8 mL
